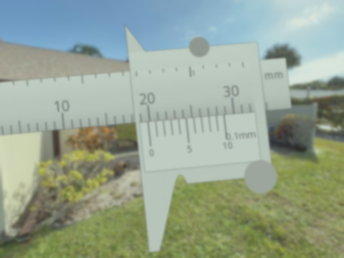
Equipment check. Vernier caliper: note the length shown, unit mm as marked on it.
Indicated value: 19.8 mm
